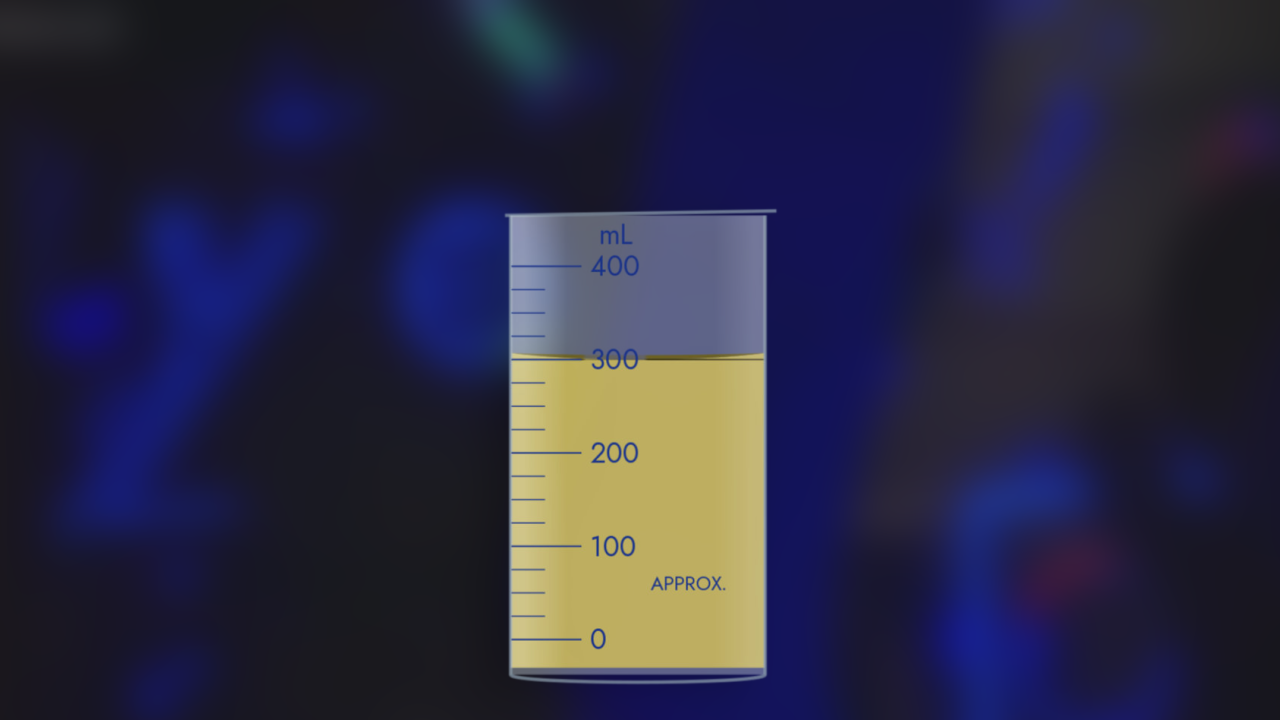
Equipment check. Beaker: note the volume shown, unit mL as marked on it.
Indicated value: 300 mL
